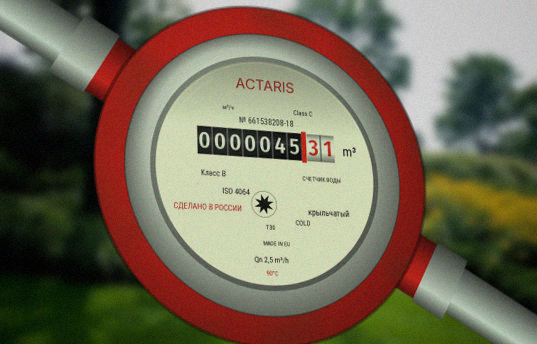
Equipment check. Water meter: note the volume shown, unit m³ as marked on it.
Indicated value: 45.31 m³
